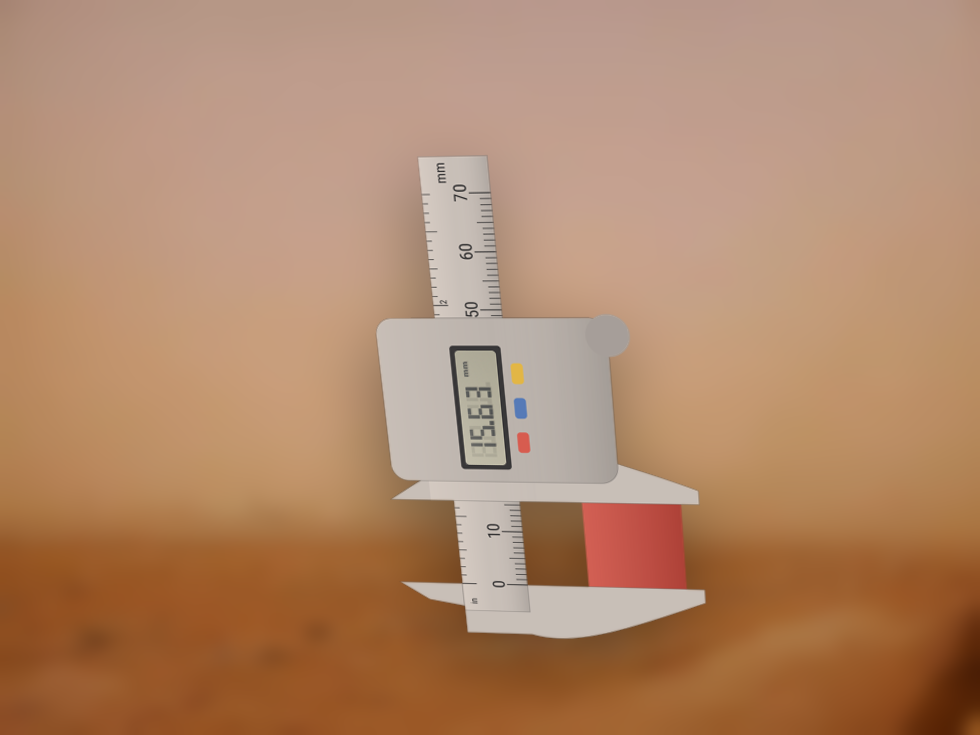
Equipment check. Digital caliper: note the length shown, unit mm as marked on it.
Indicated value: 15.63 mm
